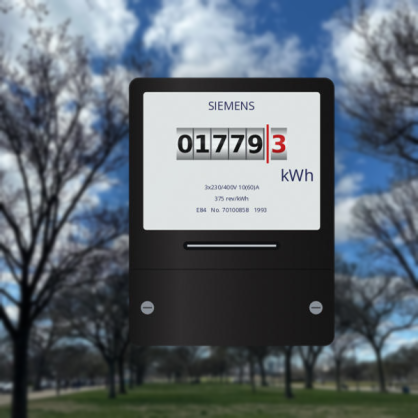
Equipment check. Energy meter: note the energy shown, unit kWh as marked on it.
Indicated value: 1779.3 kWh
